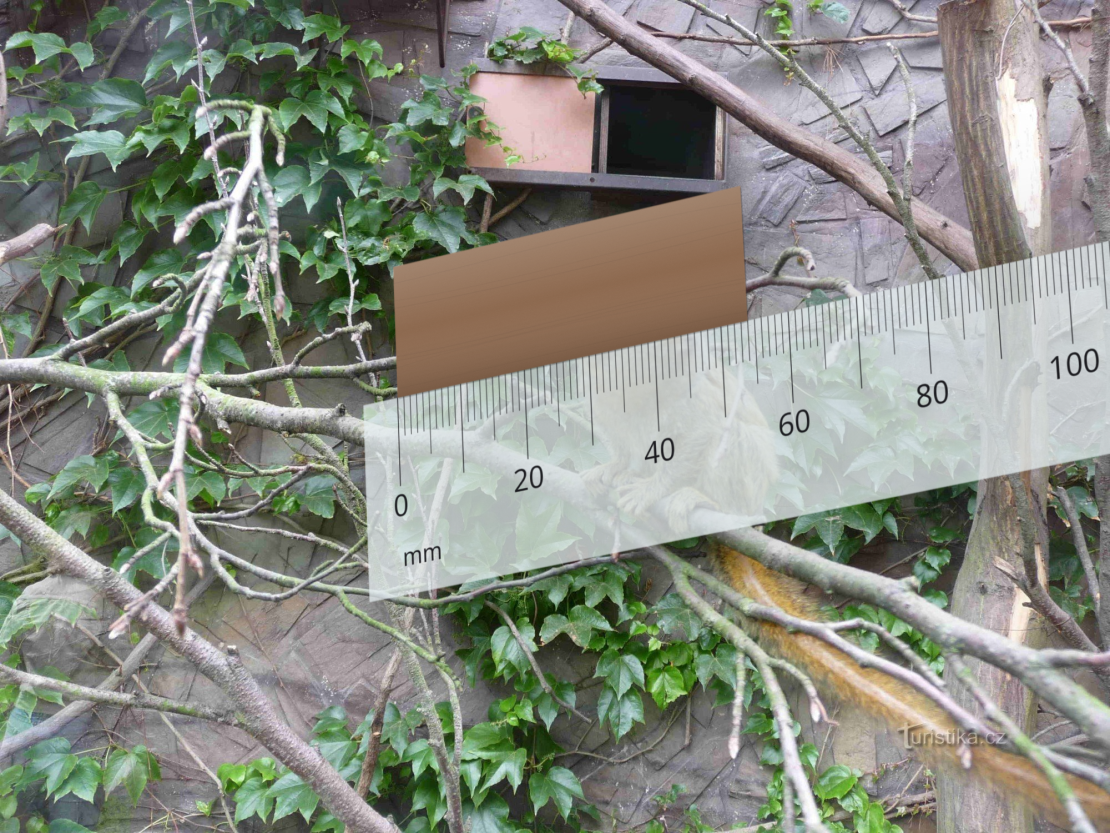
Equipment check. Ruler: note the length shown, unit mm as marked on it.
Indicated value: 54 mm
